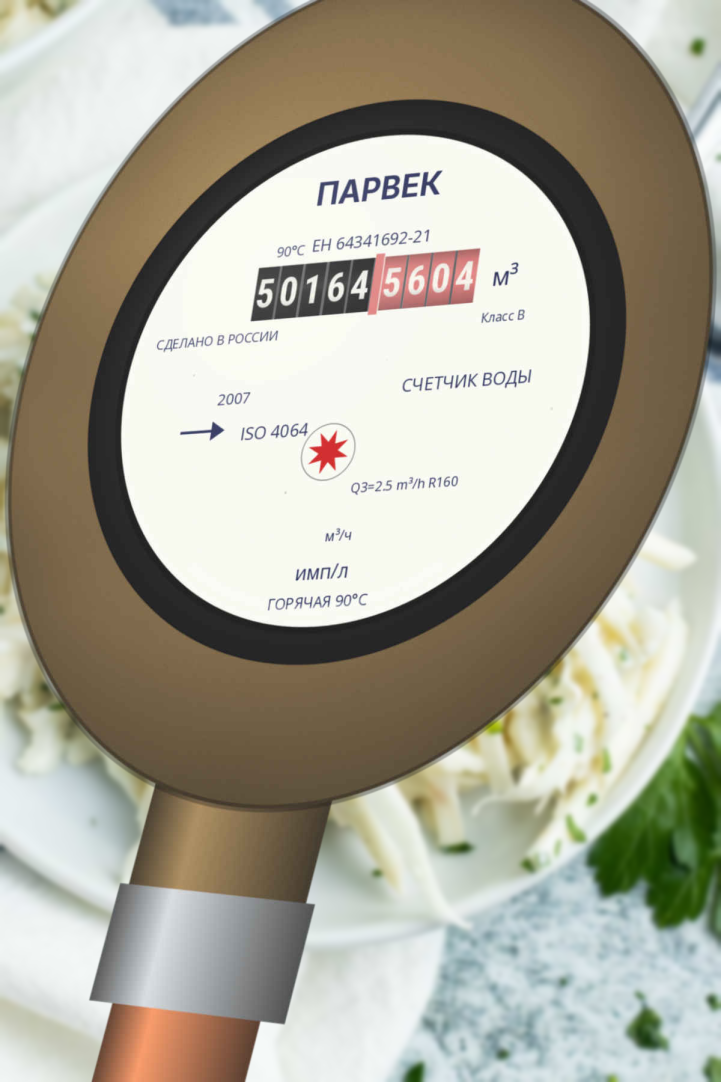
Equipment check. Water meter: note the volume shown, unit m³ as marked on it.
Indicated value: 50164.5604 m³
